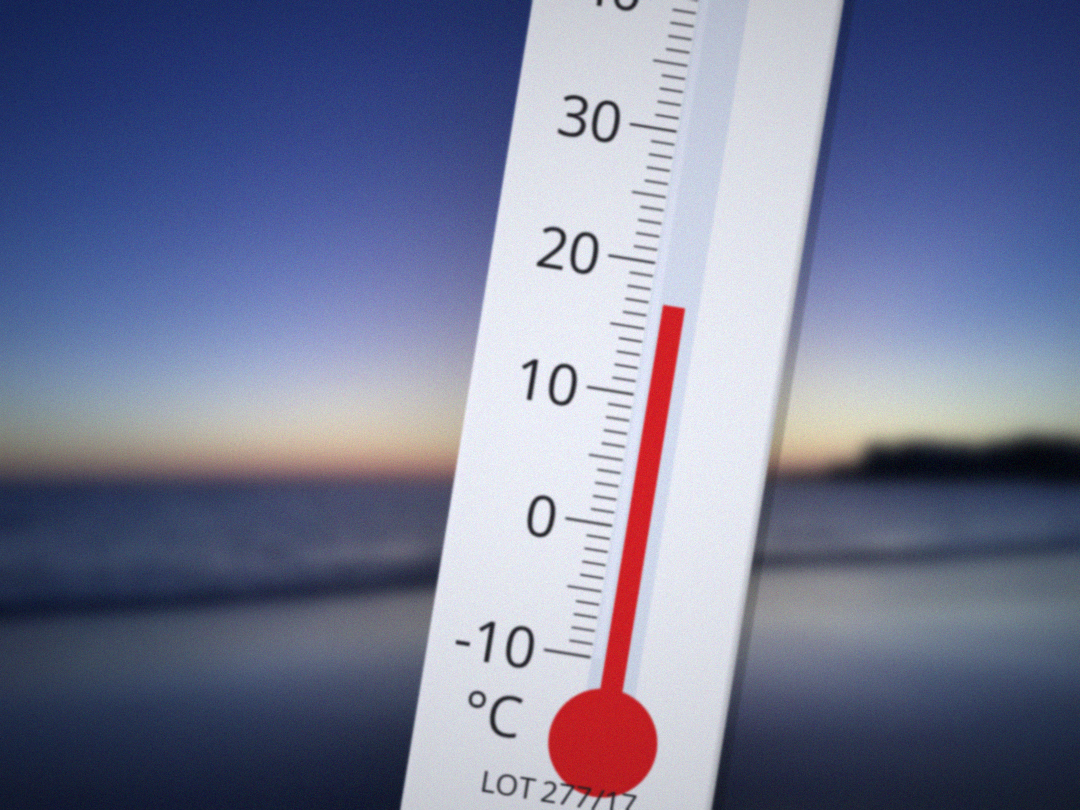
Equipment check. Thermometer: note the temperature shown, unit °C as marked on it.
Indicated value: 17 °C
